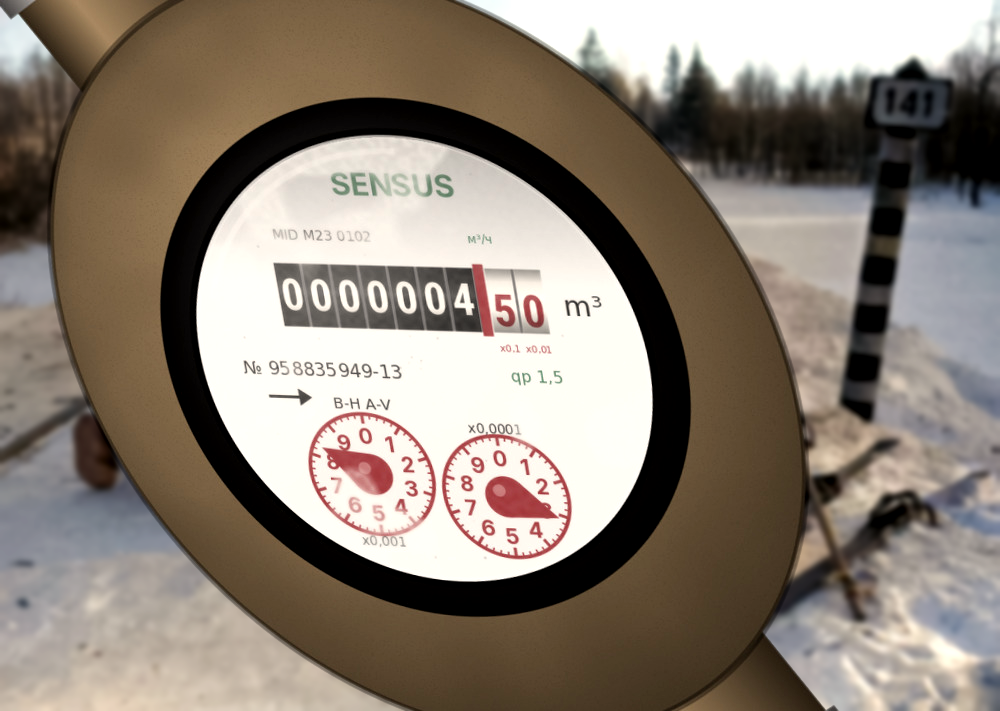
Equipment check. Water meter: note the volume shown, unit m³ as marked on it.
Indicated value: 4.4983 m³
